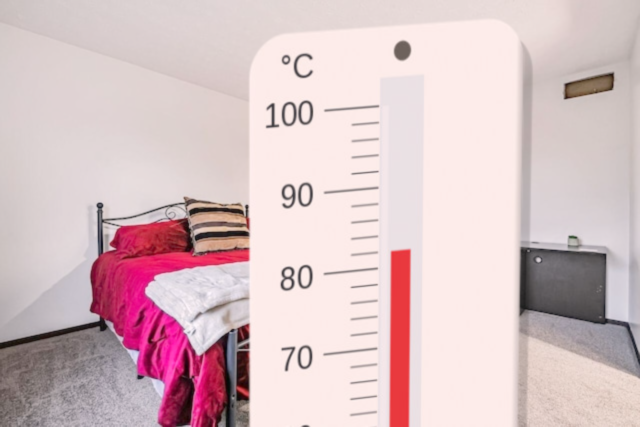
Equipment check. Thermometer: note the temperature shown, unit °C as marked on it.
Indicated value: 82 °C
